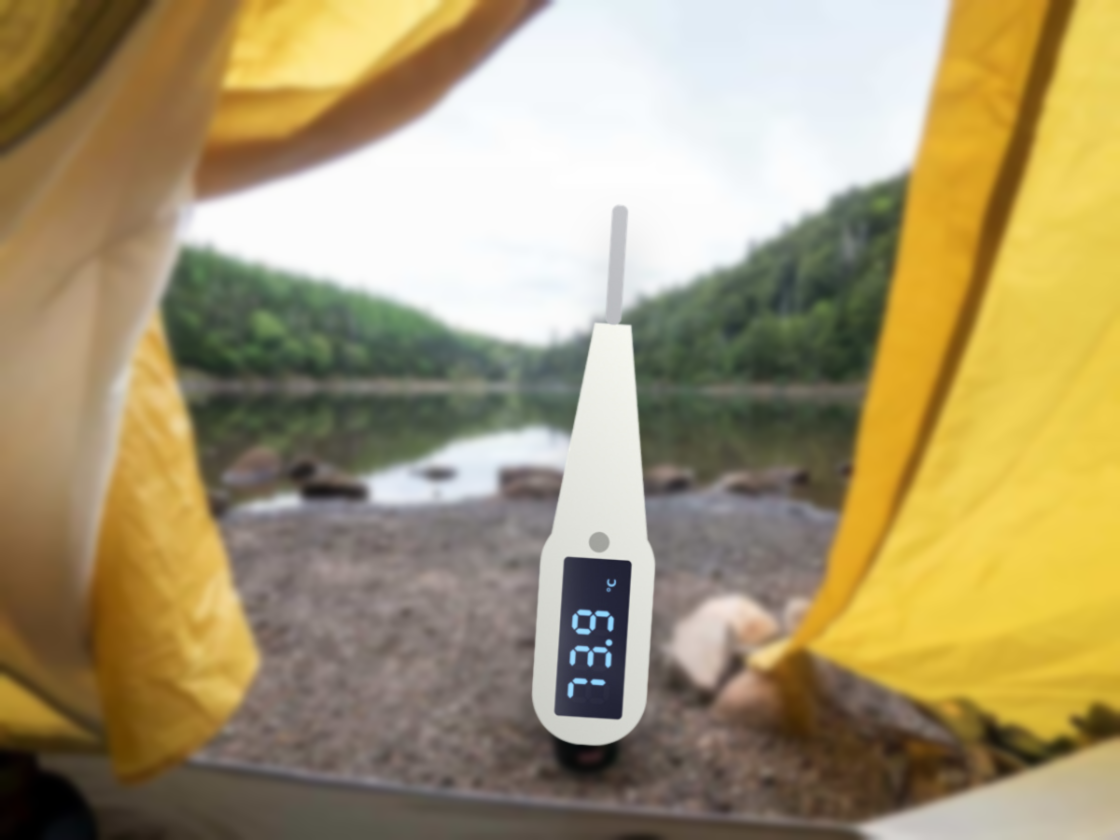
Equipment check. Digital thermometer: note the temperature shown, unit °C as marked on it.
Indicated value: 73.9 °C
